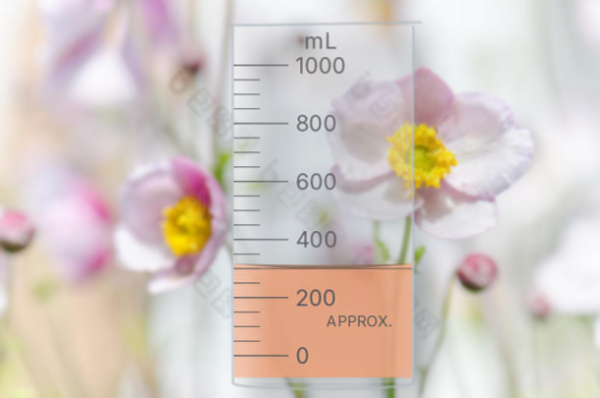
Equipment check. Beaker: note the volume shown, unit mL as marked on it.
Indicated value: 300 mL
